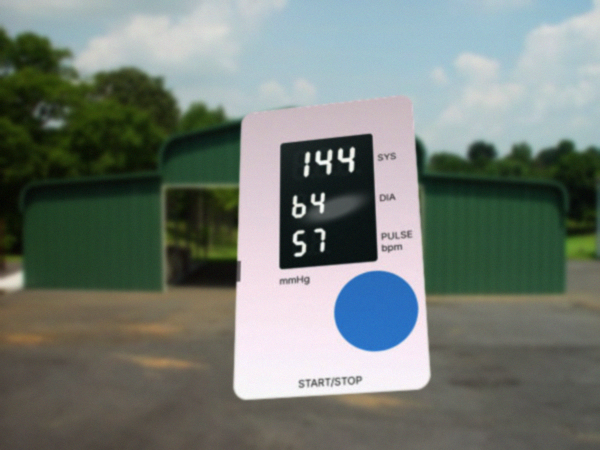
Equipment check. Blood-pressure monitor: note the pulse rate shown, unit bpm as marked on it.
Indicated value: 57 bpm
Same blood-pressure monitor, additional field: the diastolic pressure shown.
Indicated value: 64 mmHg
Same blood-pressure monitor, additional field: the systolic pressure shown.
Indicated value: 144 mmHg
